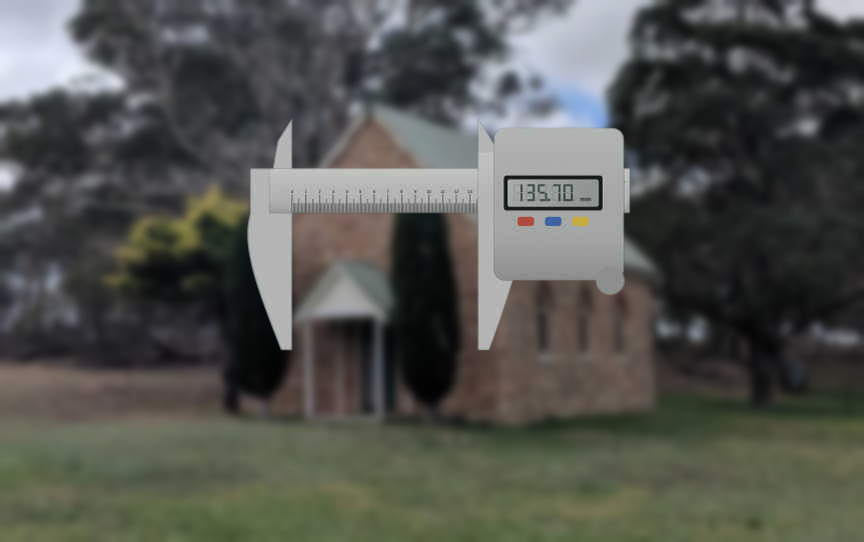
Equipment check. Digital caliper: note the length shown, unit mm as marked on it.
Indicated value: 135.70 mm
